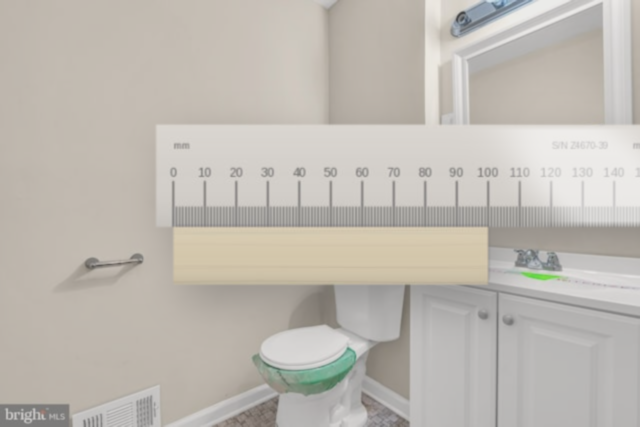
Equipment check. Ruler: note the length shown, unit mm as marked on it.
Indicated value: 100 mm
